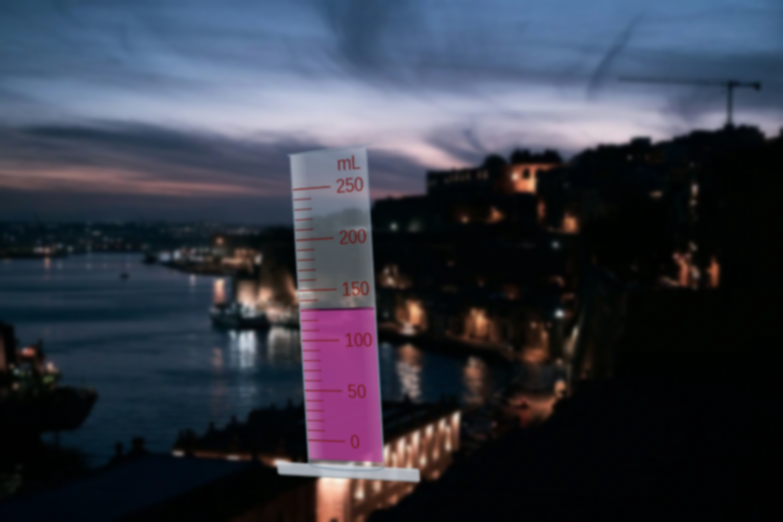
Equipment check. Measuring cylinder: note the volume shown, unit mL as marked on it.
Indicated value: 130 mL
